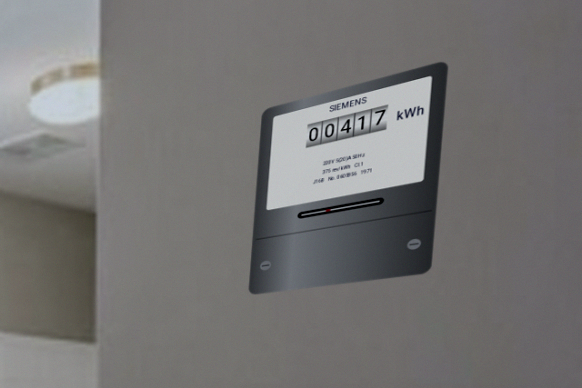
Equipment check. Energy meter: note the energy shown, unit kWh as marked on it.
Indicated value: 417 kWh
